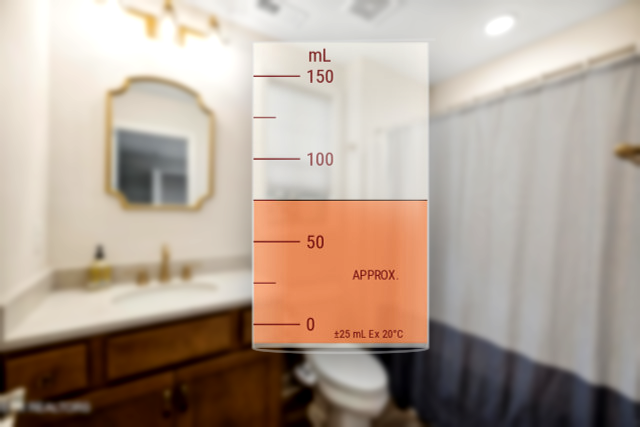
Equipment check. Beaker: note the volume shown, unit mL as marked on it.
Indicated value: 75 mL
